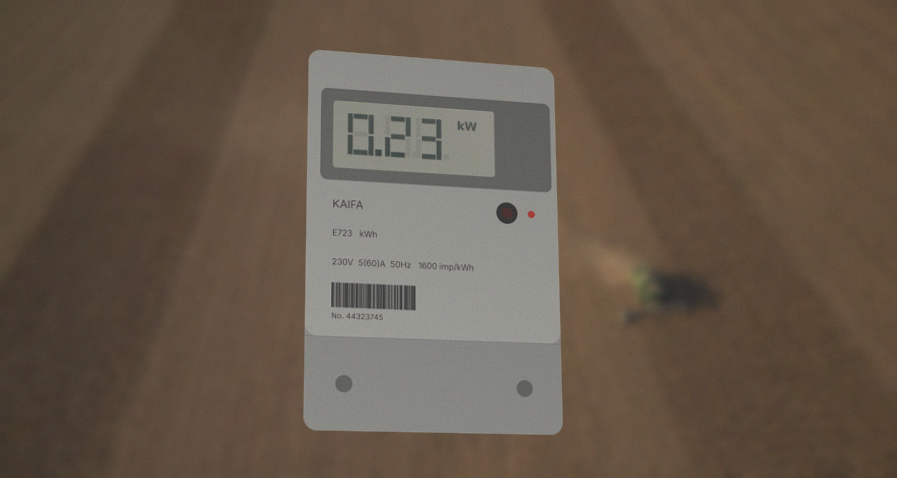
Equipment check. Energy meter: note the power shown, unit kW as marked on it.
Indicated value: 0.23 kW
